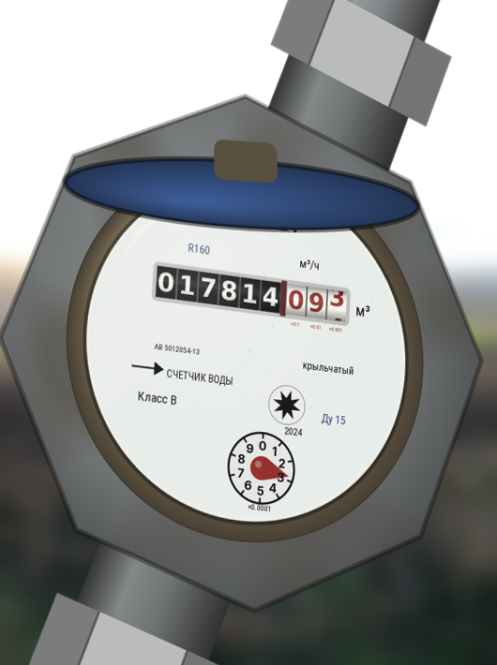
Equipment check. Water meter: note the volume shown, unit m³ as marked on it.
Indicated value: 17814.0932 m³
